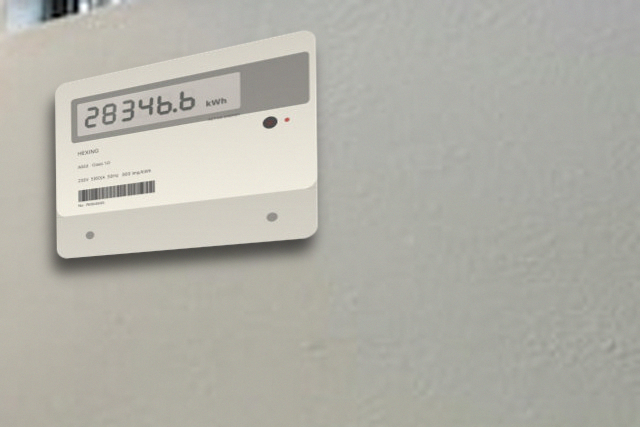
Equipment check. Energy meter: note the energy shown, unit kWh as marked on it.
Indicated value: 28346.6 kWh
